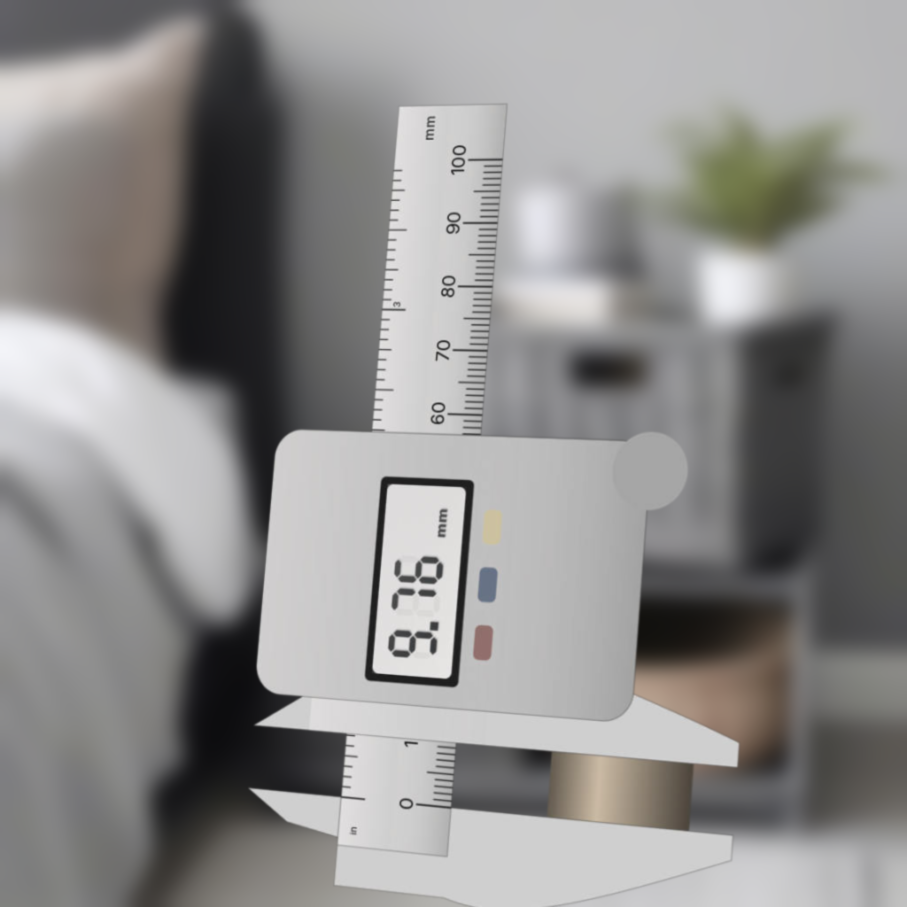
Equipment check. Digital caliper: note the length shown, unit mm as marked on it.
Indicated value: 9.76 mm
